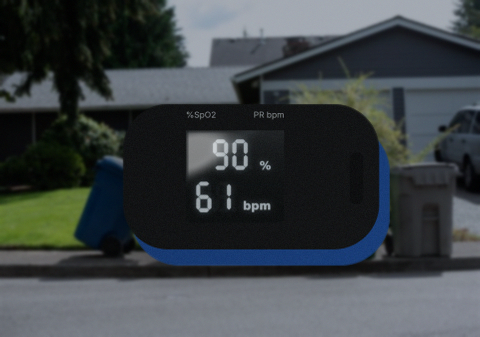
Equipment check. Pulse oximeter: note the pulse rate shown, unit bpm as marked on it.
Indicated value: 61 bpm
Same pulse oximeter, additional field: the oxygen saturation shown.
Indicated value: 90 %
